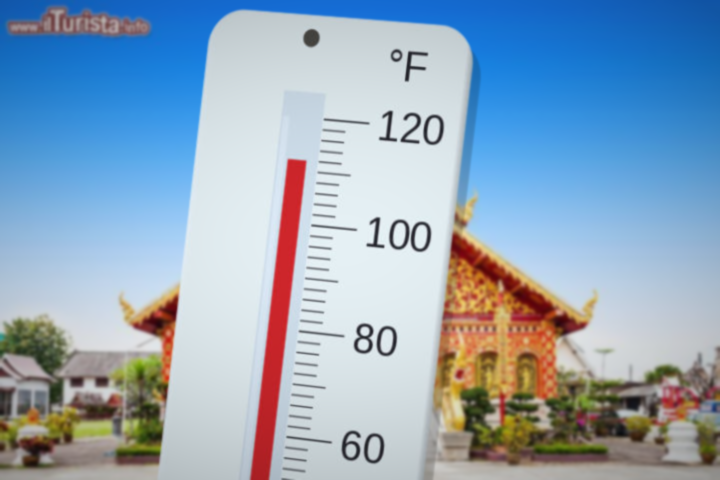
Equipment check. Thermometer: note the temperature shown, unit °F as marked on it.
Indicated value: 112 °F
